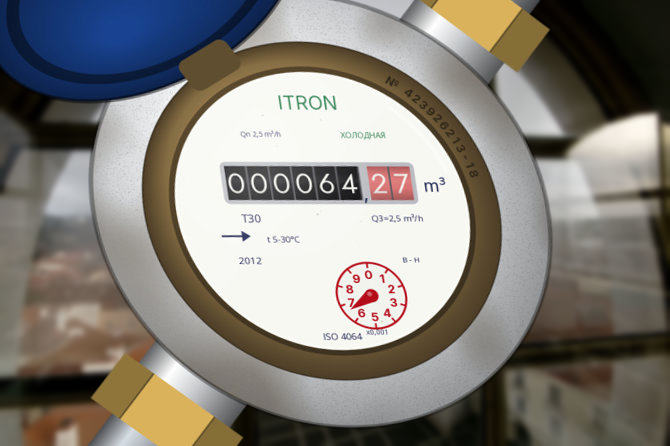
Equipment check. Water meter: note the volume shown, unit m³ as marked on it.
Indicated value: 64.276 m³
